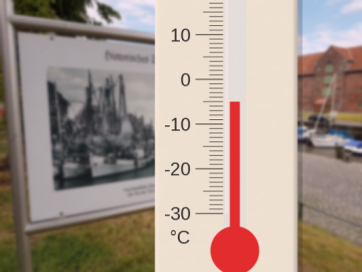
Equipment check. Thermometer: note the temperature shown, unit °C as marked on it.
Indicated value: -5 °C
